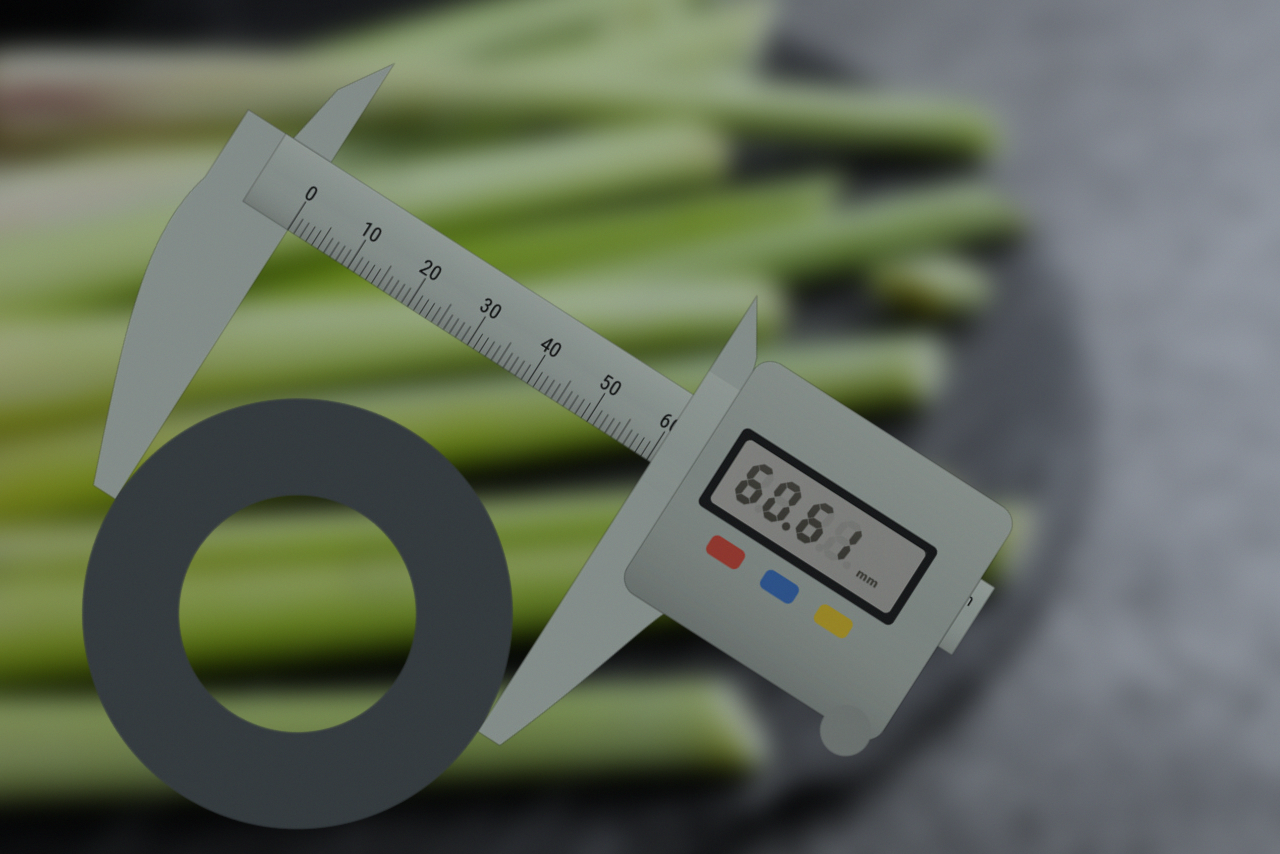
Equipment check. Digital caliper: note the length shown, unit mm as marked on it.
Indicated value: 60.61 mm
